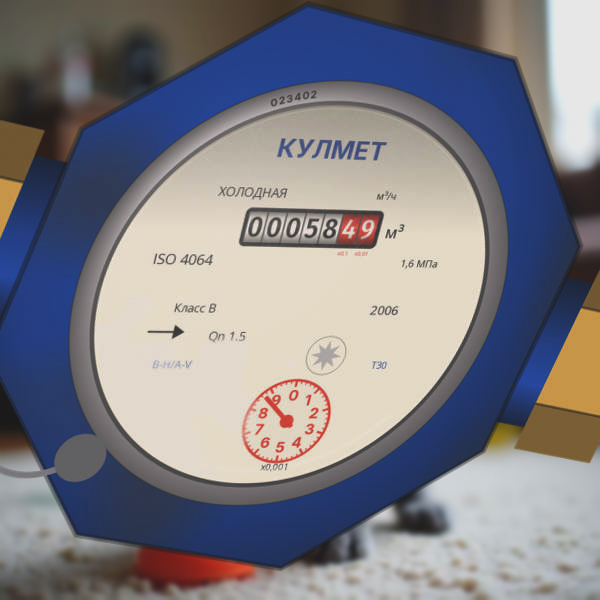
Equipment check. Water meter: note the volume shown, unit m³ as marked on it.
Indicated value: 58.498 m³
